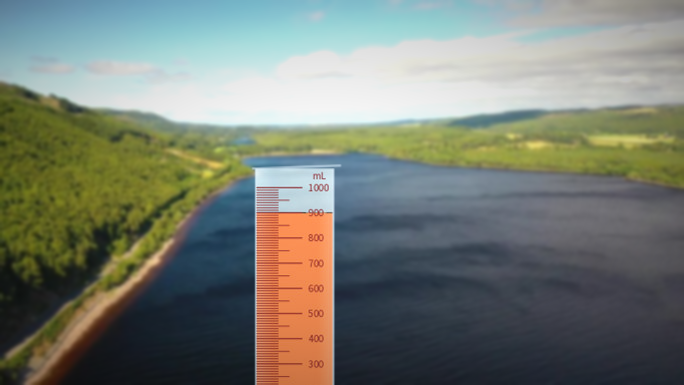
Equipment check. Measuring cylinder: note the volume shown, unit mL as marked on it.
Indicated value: 900 mL
